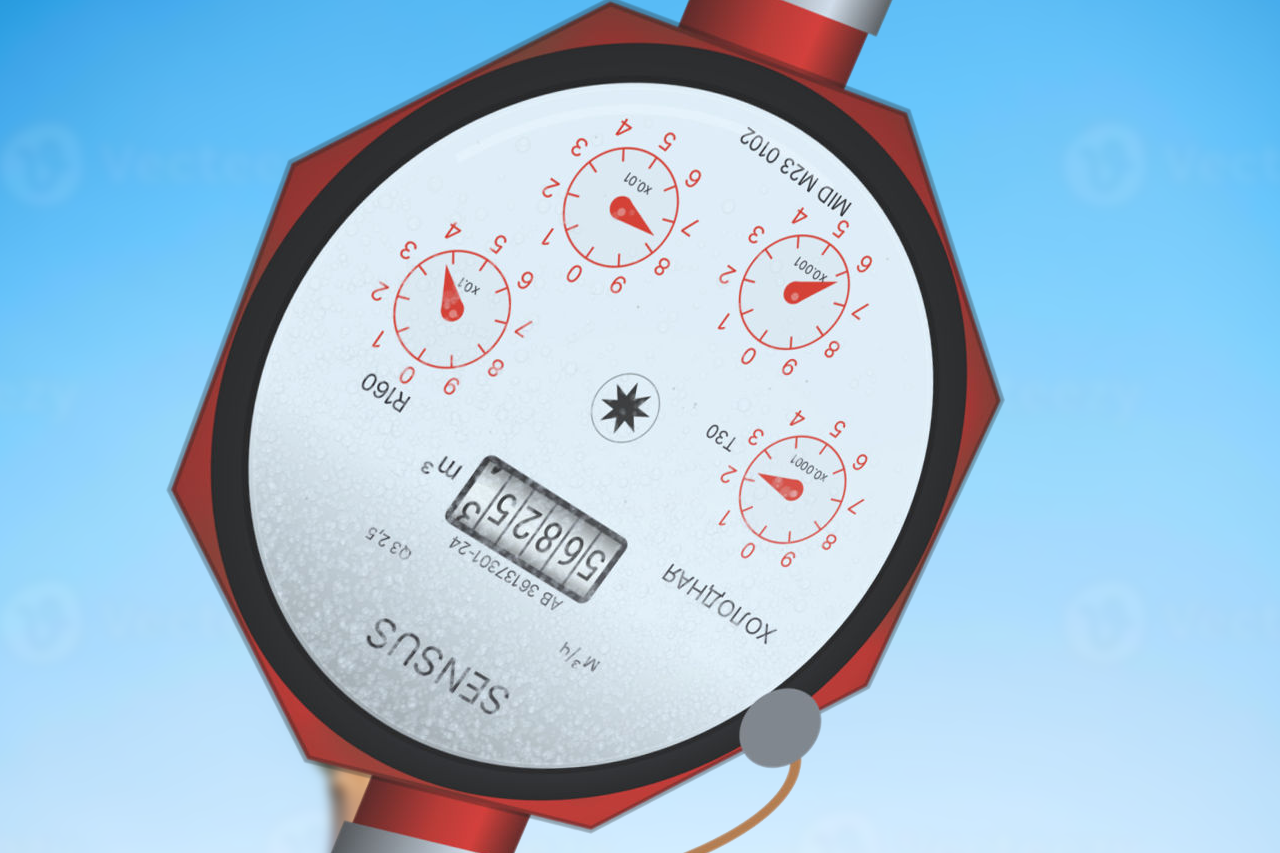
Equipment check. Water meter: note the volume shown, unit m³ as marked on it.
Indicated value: 568253.3762 m³
